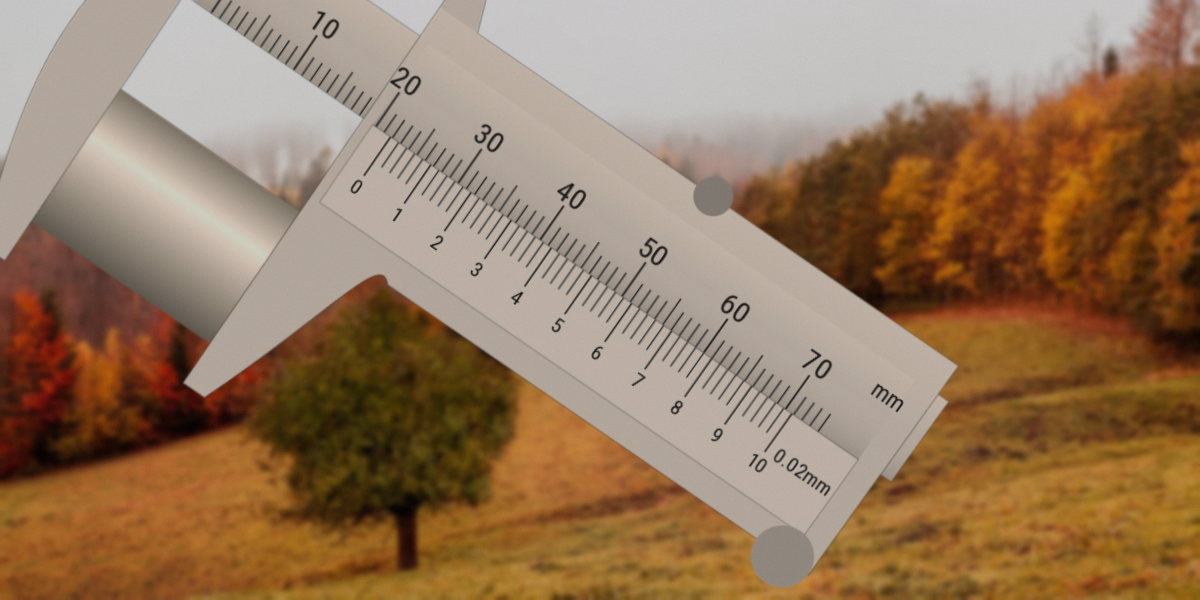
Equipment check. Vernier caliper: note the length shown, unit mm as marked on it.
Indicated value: 21.8 mm
